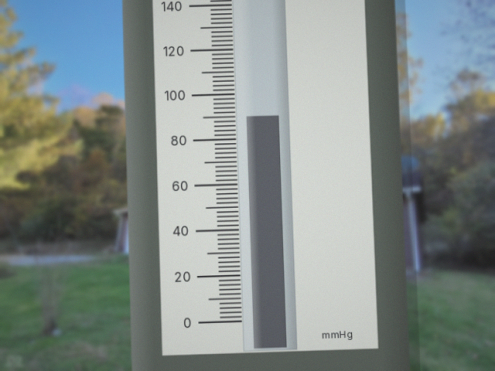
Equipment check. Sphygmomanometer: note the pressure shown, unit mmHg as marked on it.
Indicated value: 90 mmHg
